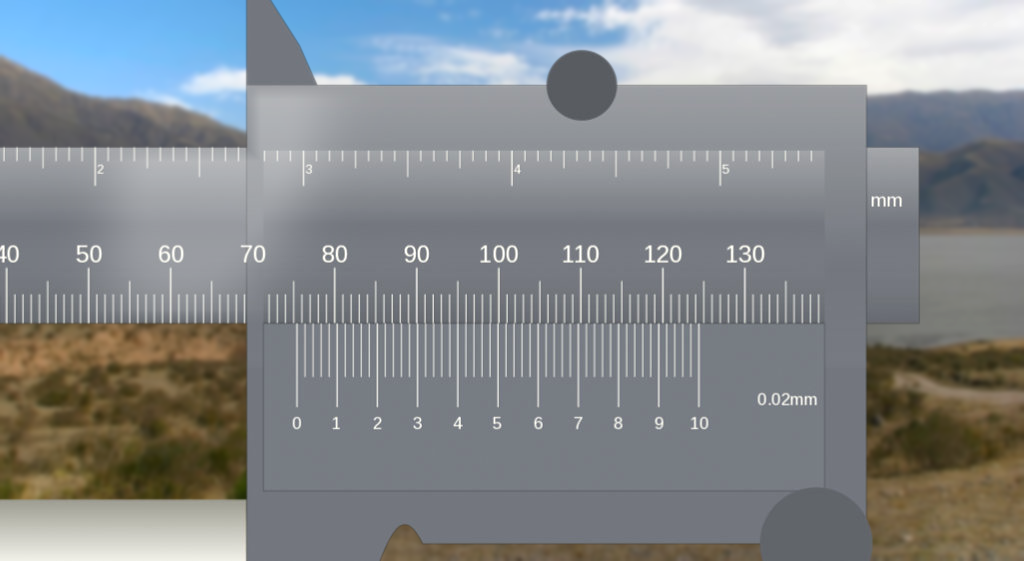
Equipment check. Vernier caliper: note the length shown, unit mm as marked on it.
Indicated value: 75.4 mm
